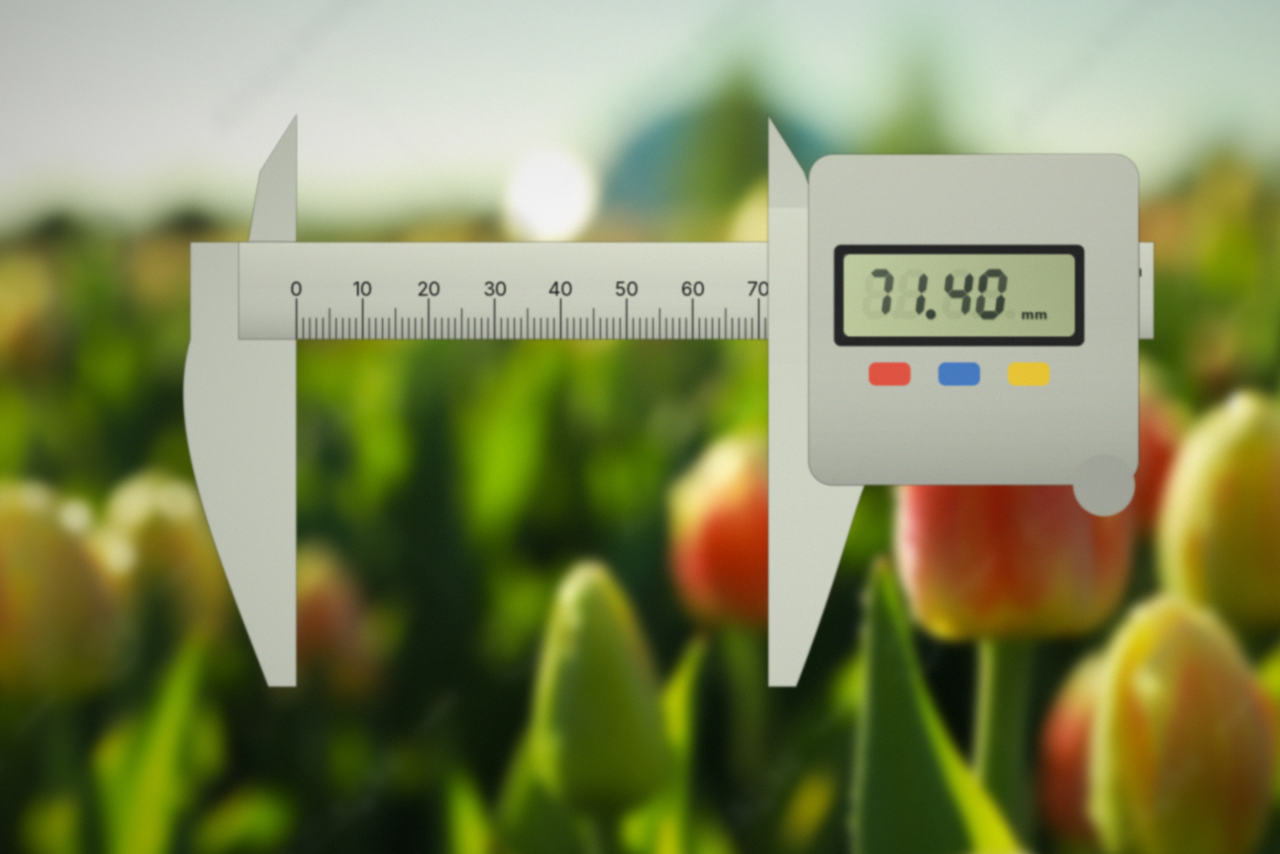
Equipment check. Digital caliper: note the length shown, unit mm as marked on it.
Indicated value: 71.40 mm
